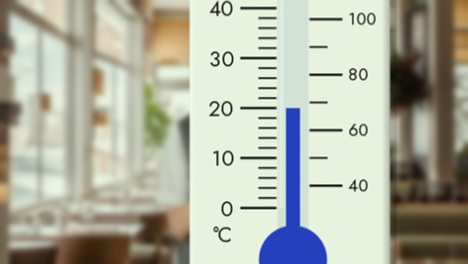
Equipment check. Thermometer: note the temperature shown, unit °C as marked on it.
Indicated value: 20 °C
